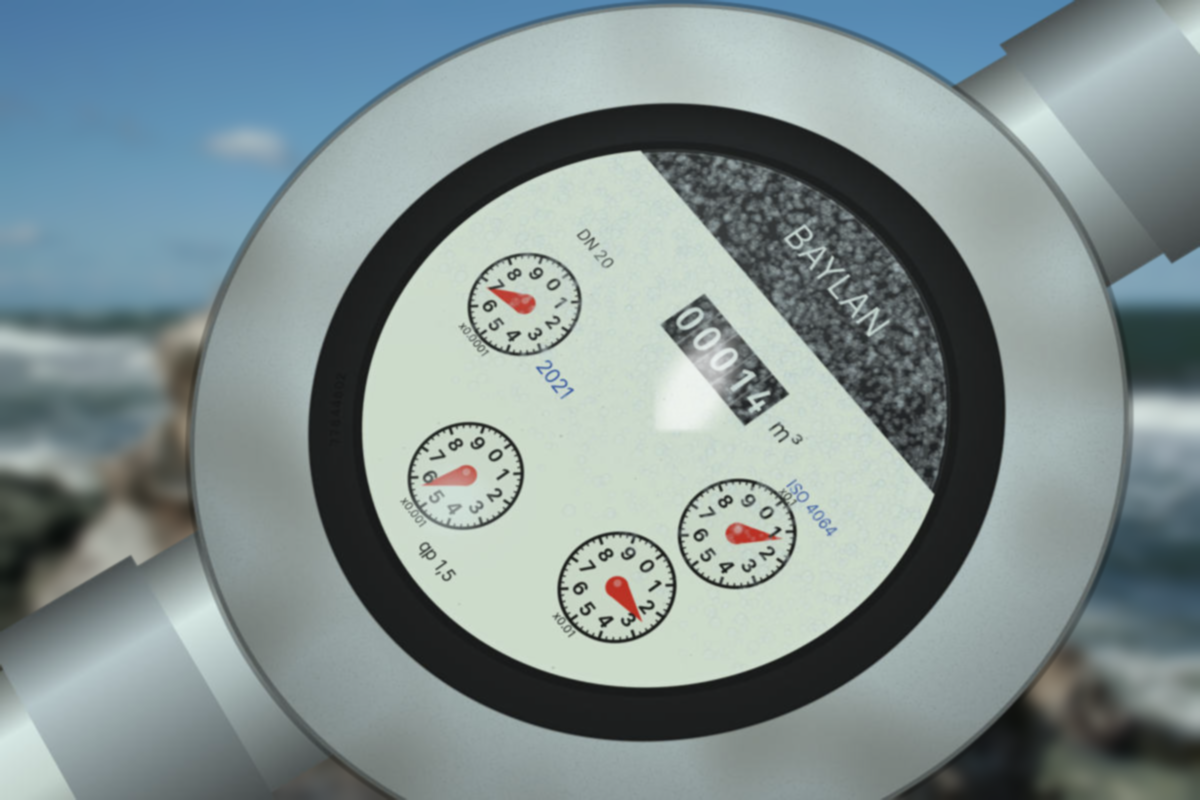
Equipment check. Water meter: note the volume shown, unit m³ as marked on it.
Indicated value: 14.1256 m³
